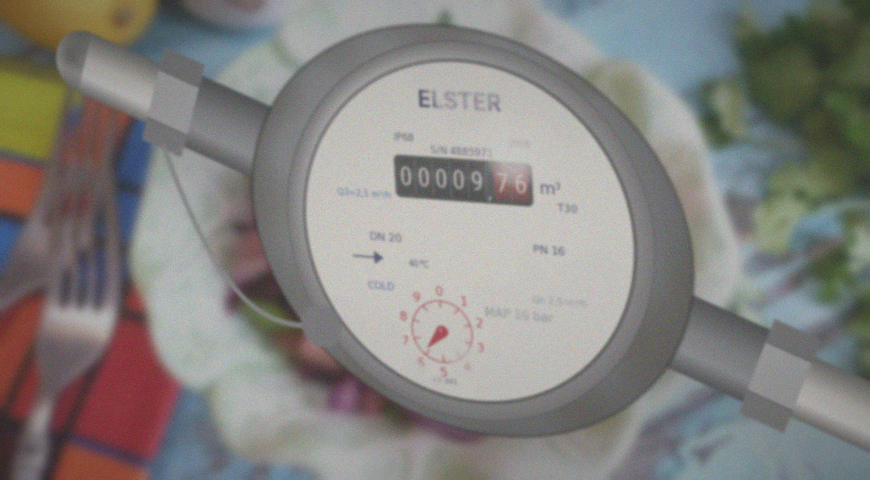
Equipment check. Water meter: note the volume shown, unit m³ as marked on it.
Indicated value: 9.766 m³
